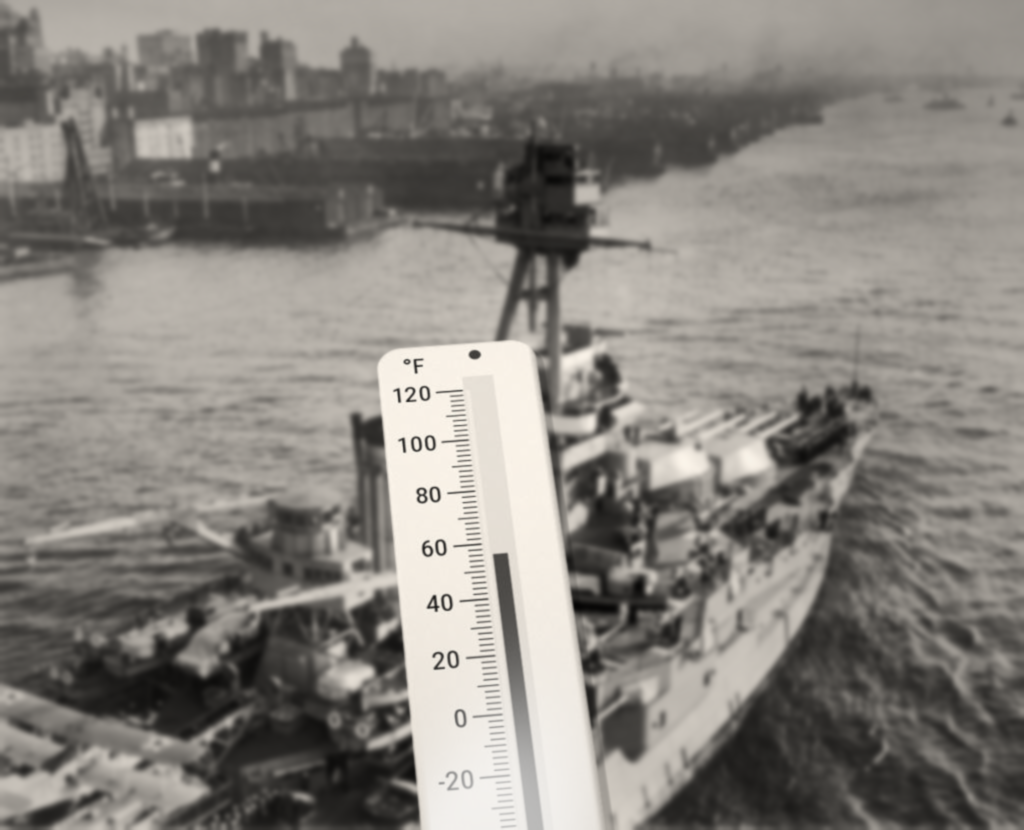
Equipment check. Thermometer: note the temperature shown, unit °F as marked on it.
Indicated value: 56 °F
